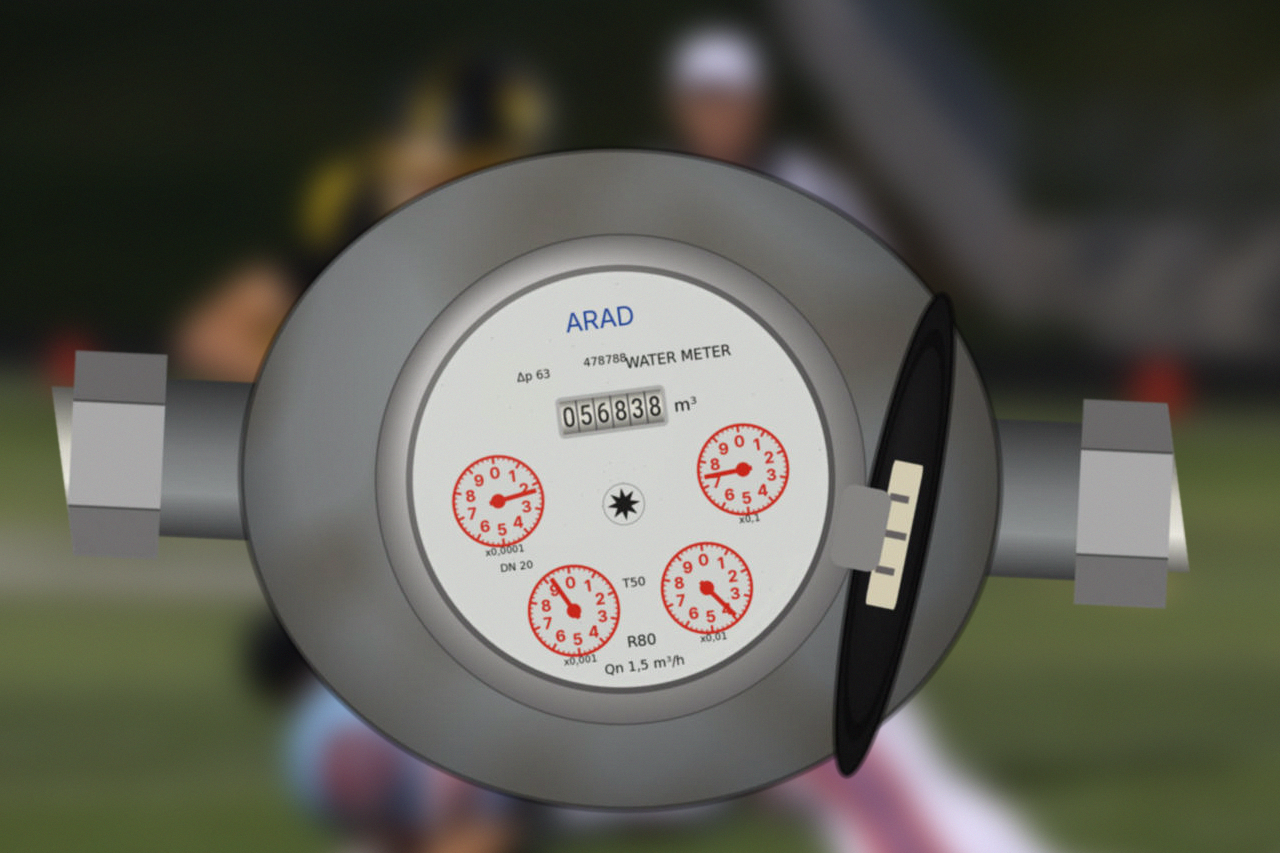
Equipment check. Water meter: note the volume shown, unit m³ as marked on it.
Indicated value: 56838.7392 m³
